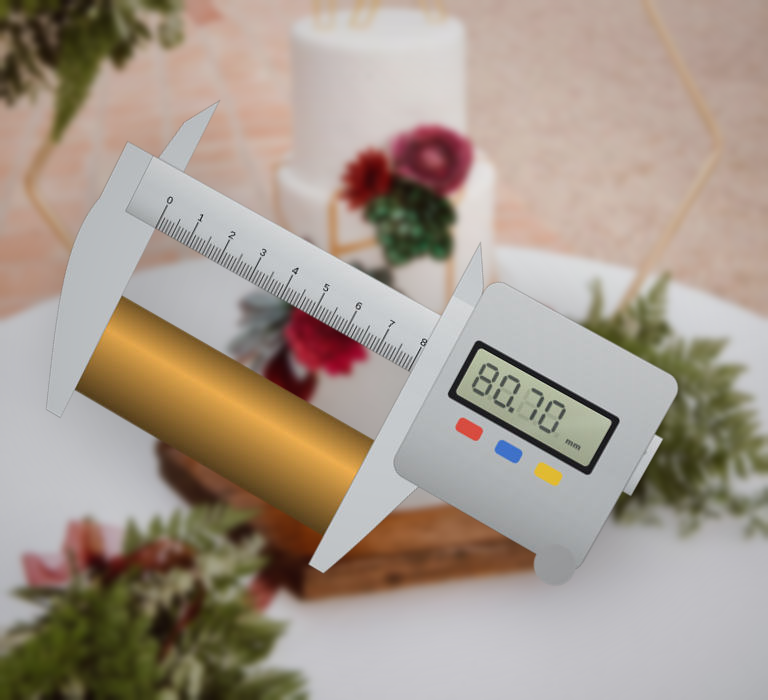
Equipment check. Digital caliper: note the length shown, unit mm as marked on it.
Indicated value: 80.70 mm
